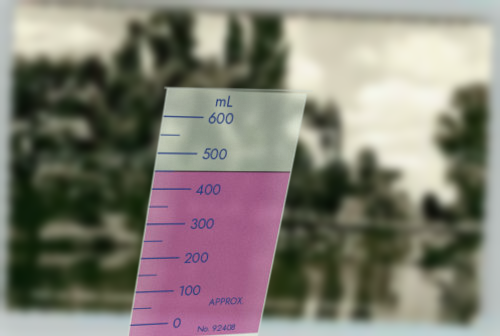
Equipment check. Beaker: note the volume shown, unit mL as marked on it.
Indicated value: 450 mL
